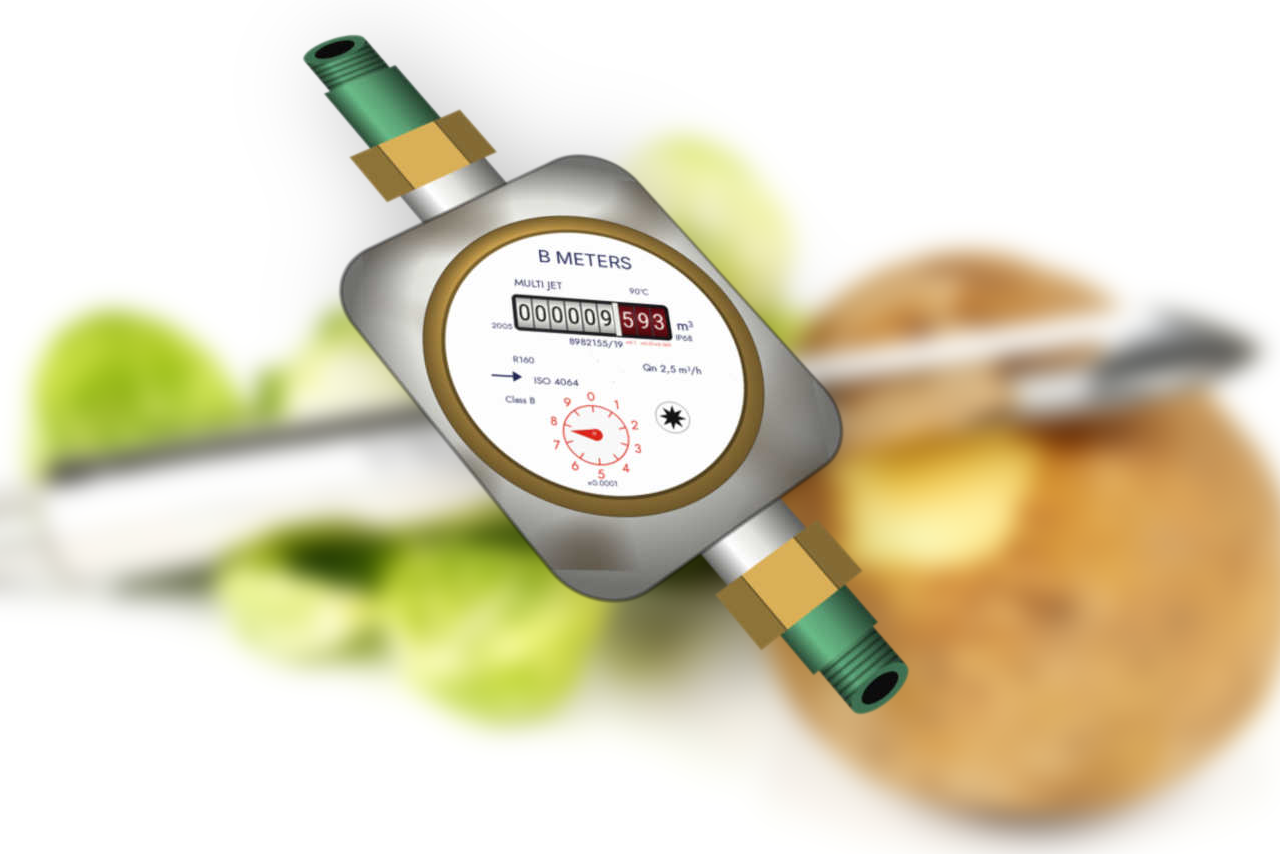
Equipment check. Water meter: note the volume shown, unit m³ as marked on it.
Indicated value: 9.5937 m³
